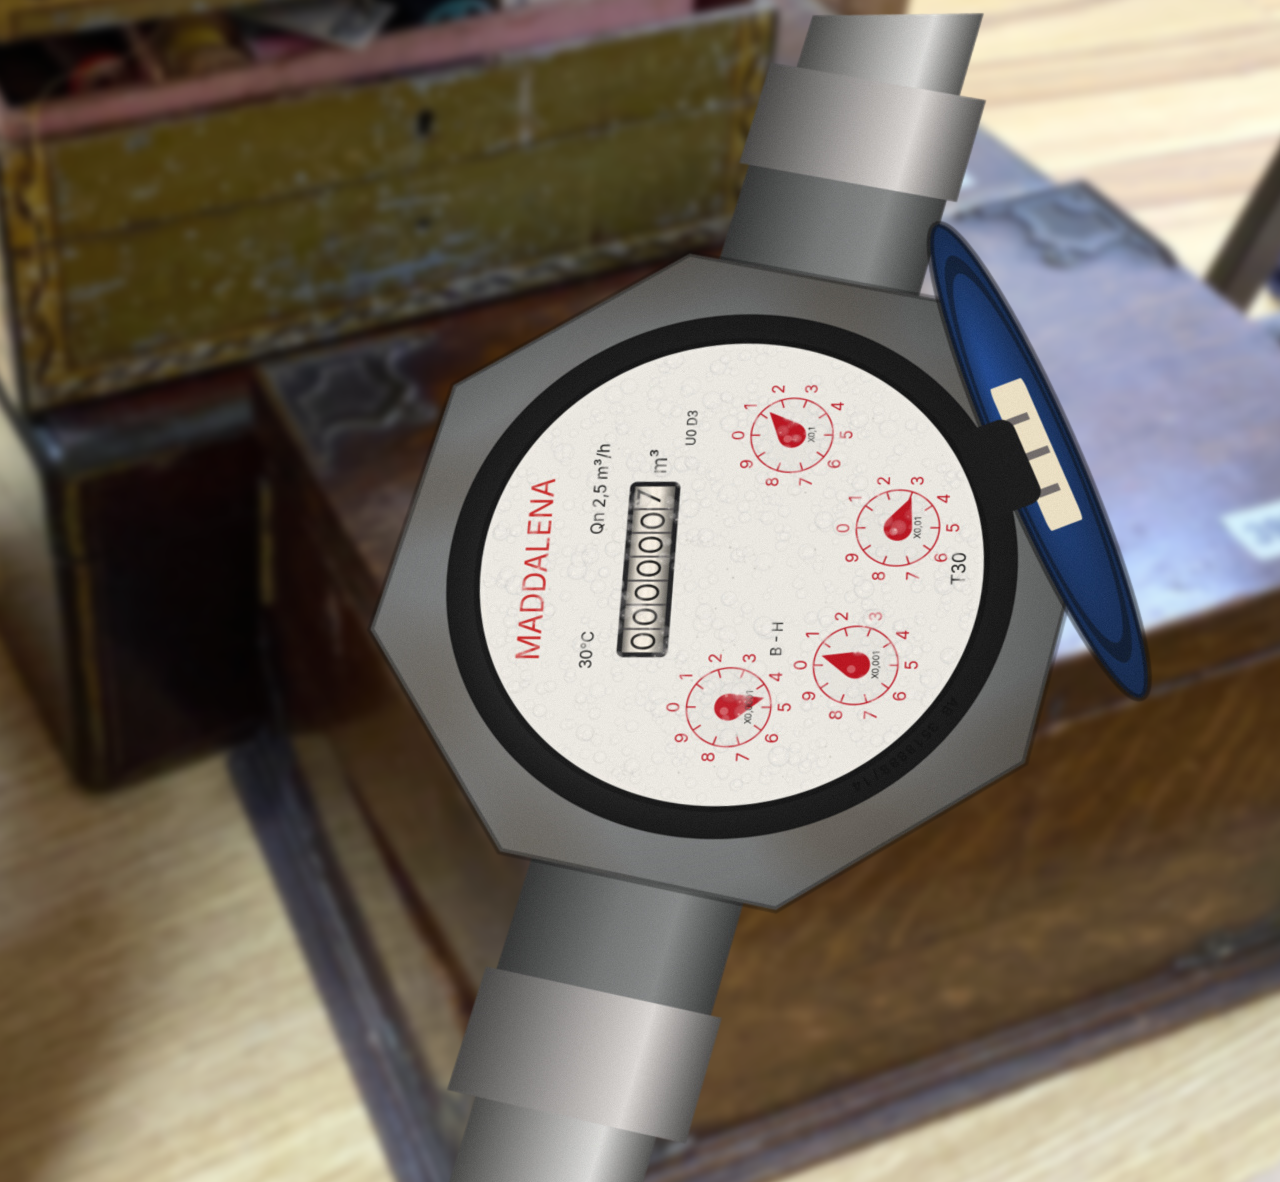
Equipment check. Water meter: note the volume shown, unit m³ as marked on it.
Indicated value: 7.1304 m³
